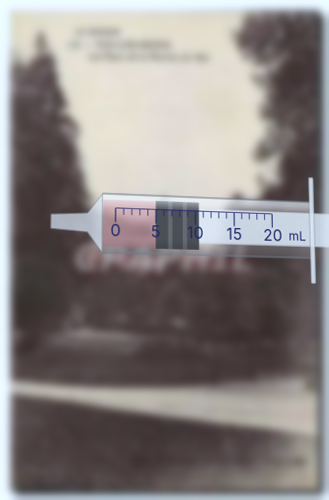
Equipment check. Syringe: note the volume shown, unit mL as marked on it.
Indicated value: 5 mL
